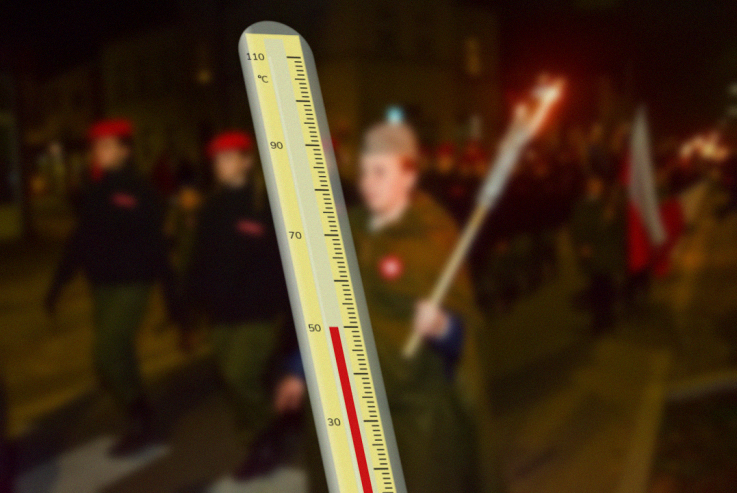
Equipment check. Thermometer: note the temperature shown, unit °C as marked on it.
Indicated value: 50 °C
